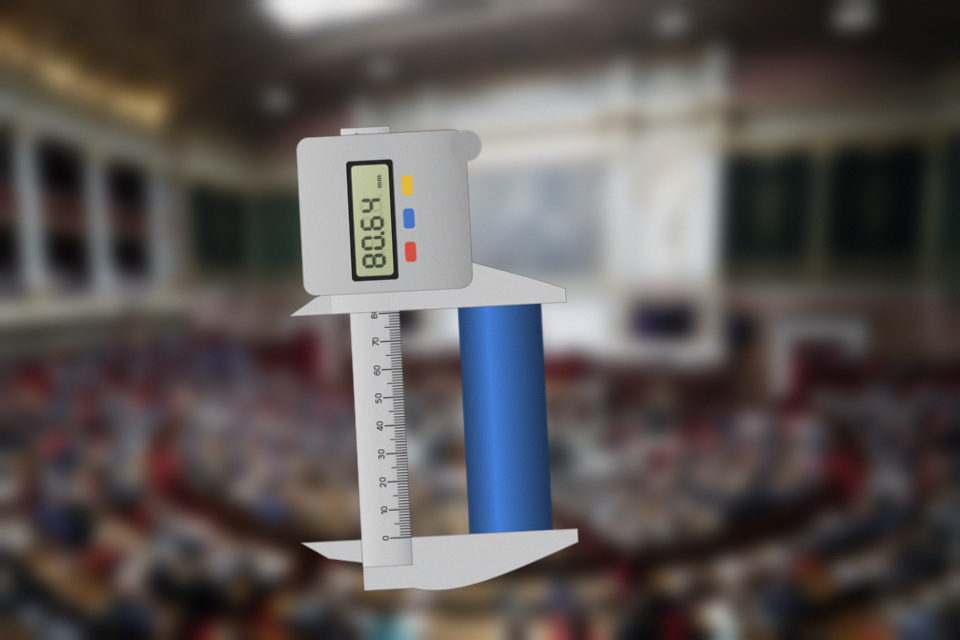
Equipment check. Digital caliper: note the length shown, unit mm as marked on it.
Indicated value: 80.64 mm
